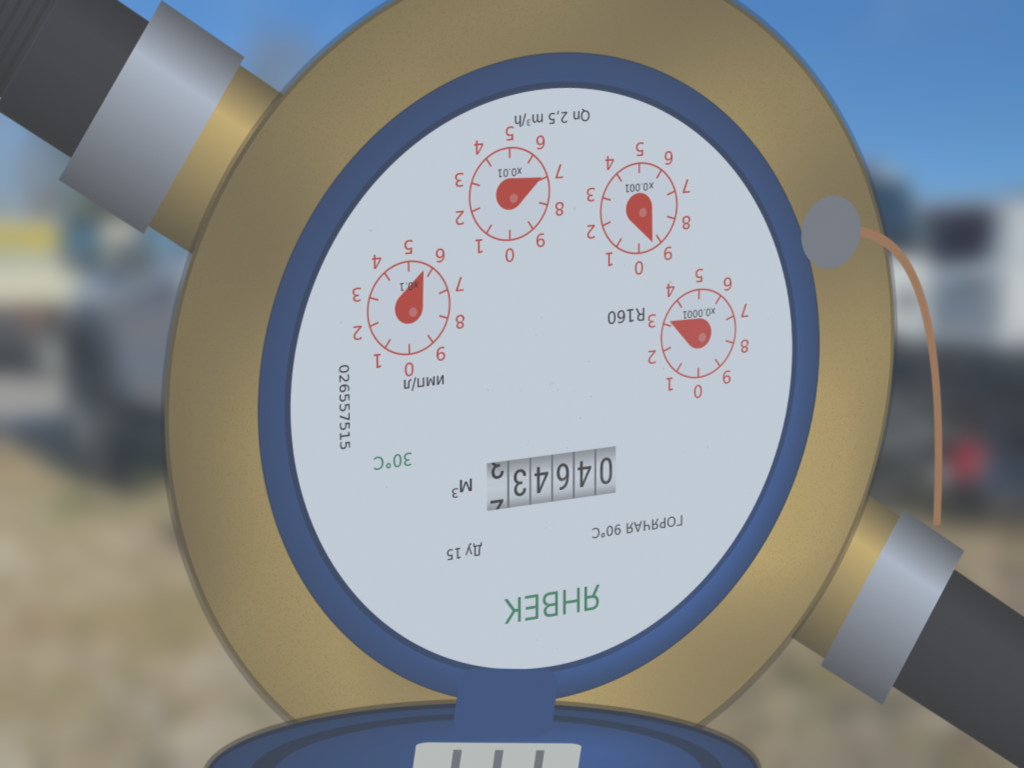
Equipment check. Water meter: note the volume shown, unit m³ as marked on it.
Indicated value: 46432.5693 m³
